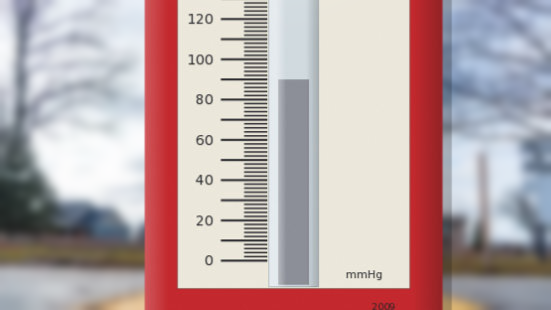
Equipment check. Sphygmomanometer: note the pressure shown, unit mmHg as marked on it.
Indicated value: 90 mmHg
